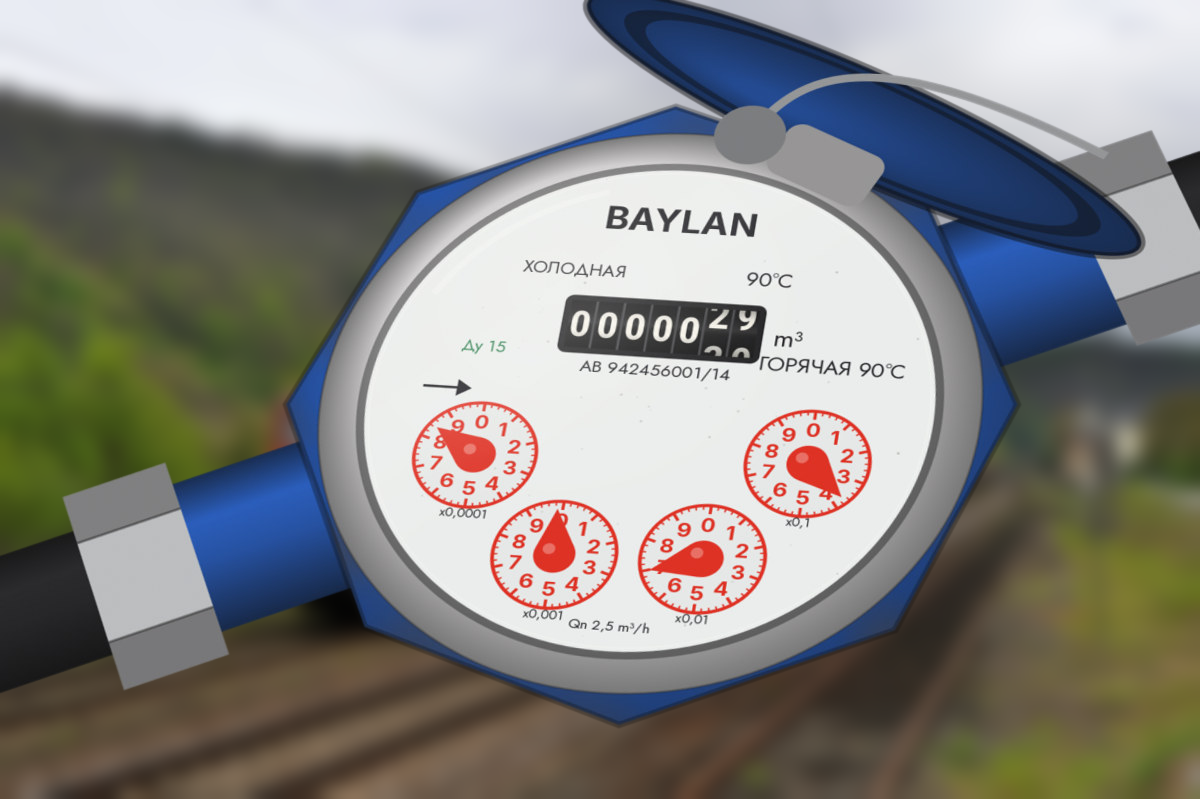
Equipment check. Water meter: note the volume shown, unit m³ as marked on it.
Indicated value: 29.3698 m³
